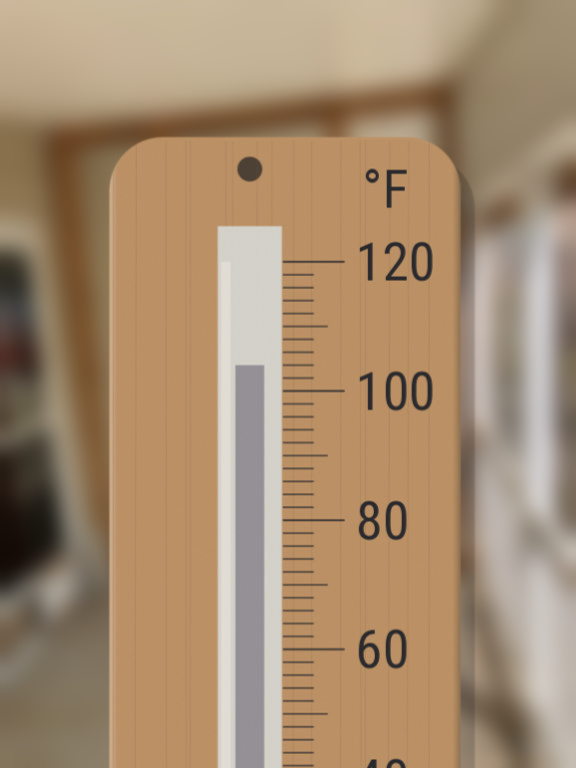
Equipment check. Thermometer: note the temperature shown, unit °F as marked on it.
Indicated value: 104 °F
